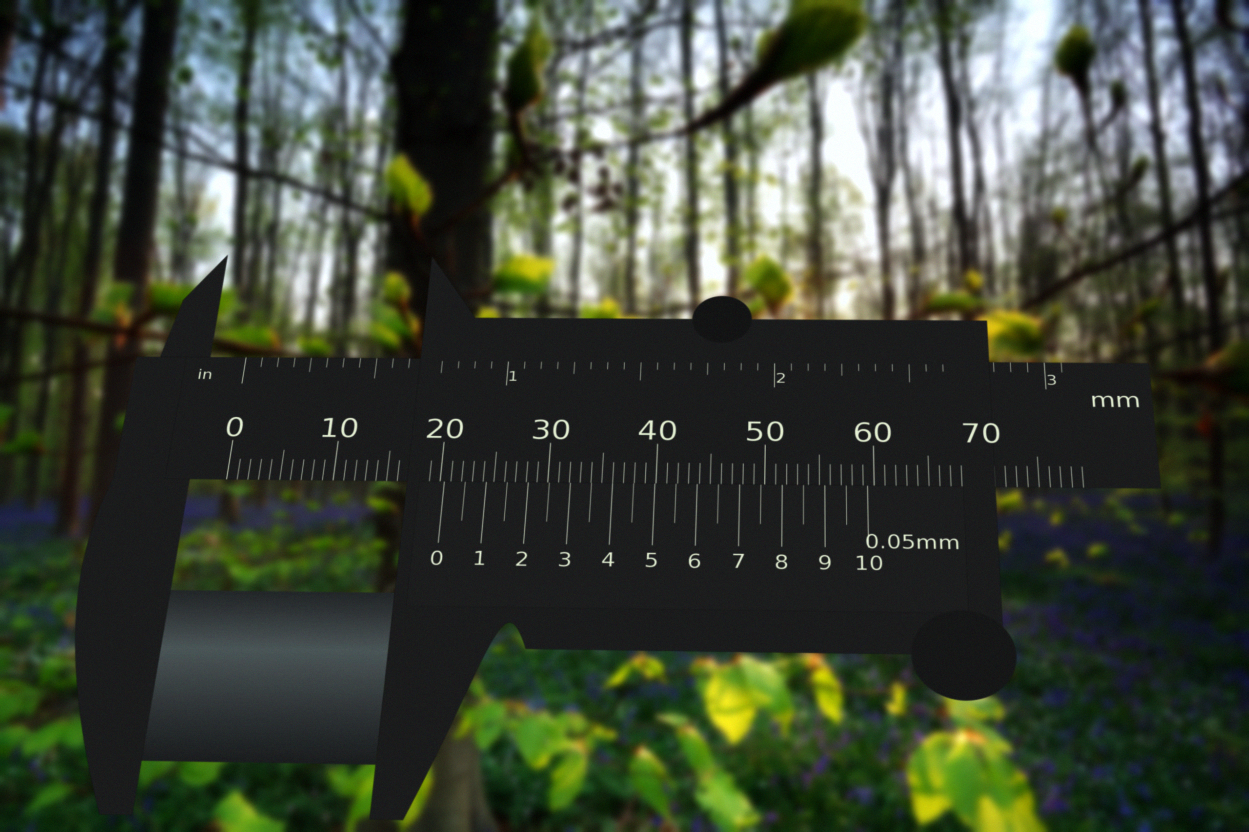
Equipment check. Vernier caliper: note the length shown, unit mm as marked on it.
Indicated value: 20.4 mm
